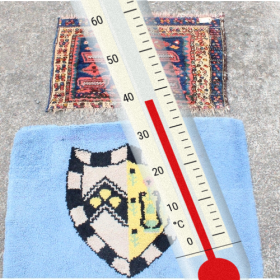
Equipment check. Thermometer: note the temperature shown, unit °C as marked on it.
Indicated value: 38 °C
